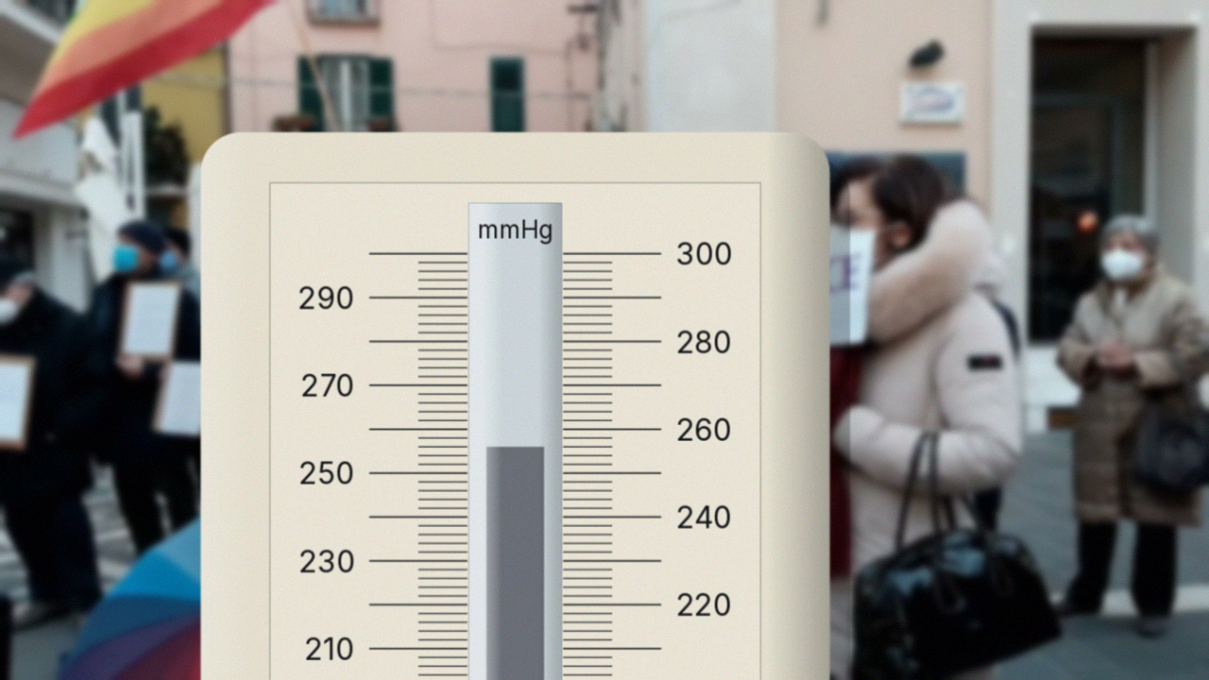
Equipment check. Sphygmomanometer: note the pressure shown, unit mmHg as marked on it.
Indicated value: 256 mmHg
